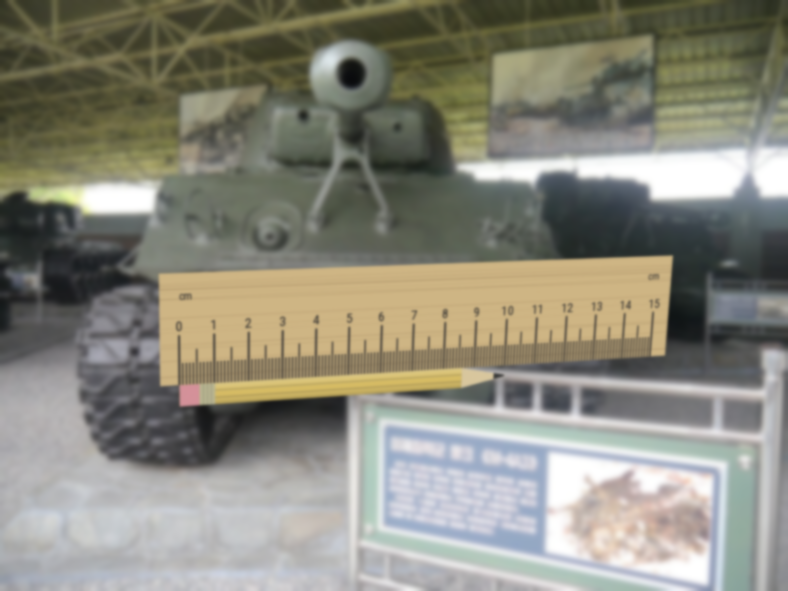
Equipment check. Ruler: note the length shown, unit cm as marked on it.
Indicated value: 10 cm
